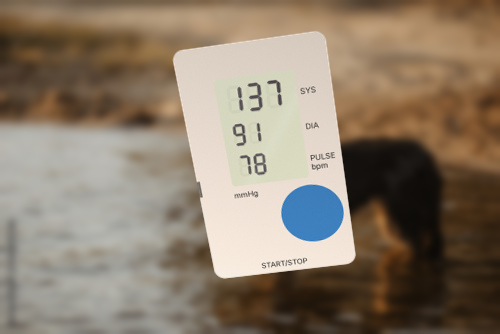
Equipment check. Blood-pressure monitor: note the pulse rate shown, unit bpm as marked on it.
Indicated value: 78 bpm
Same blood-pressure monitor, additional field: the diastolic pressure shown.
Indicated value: 91 mmHg
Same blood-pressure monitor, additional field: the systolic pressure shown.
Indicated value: 137 mmHg
